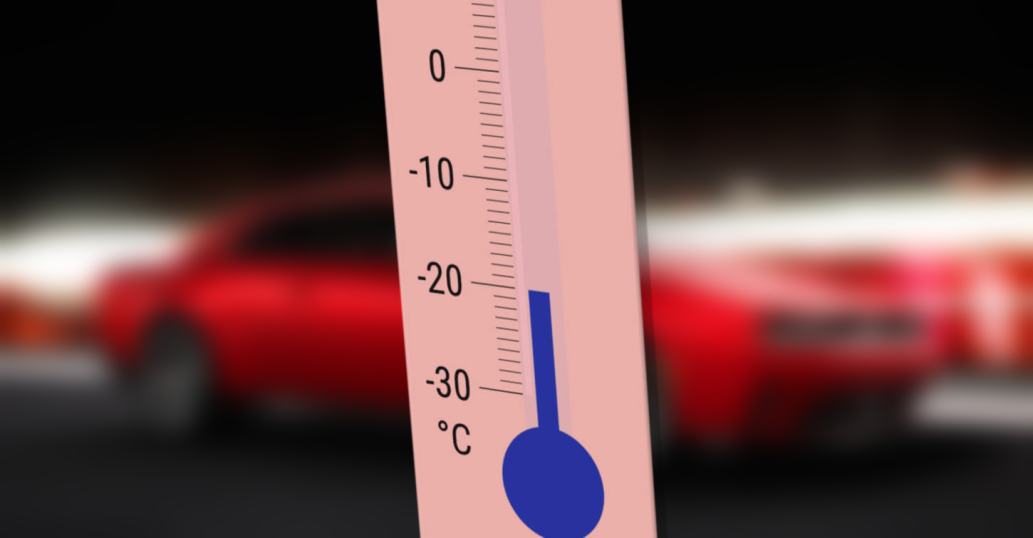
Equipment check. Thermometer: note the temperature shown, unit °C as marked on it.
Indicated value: -20 °C
